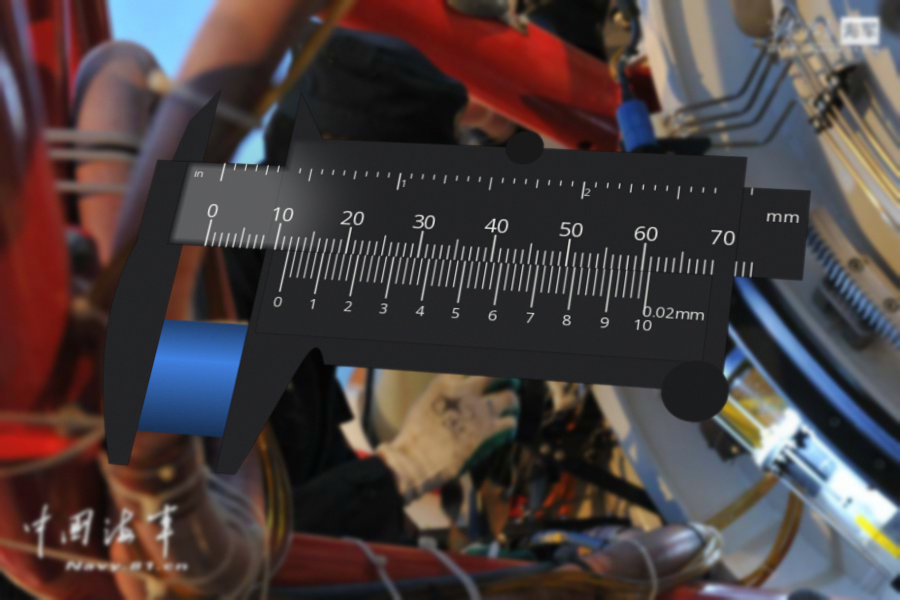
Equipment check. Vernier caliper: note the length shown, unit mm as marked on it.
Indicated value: 12.0 mm
